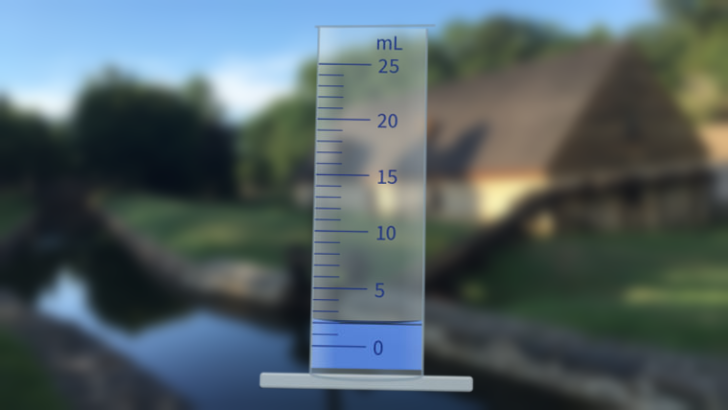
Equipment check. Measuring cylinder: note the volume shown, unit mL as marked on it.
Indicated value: 2 mL
